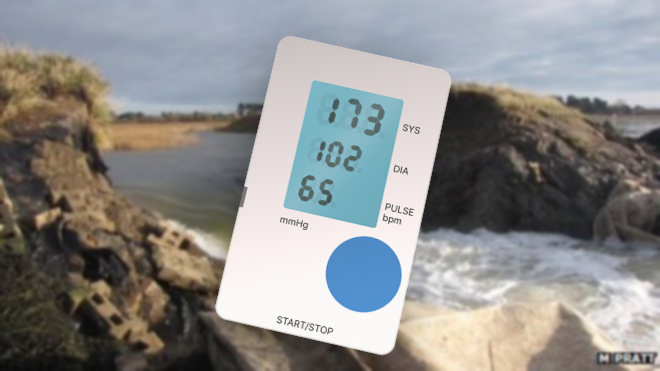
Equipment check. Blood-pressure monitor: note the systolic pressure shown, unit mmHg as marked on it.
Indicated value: 173 mmHg
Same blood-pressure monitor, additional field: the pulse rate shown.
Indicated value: 65 bpm
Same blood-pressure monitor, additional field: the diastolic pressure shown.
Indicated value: 102 mmHg
